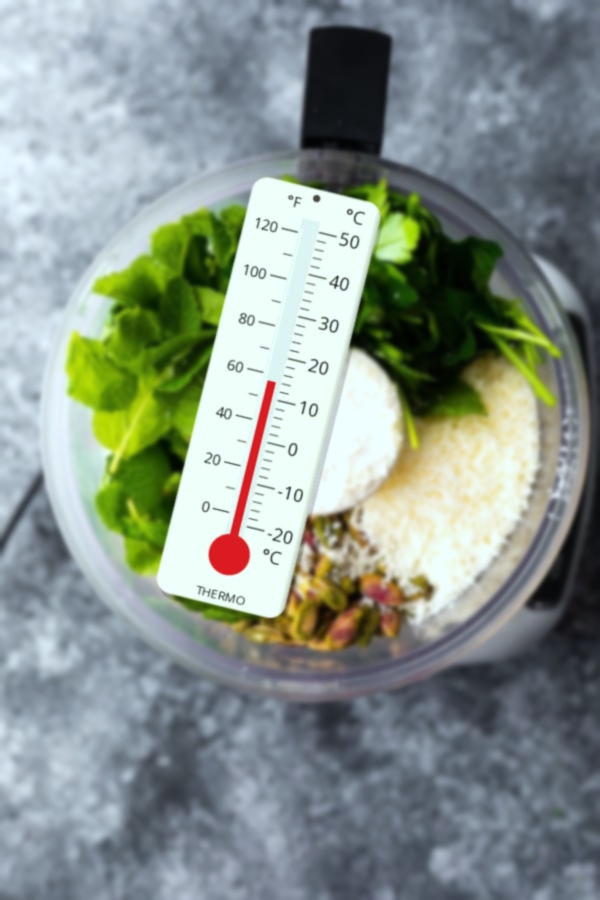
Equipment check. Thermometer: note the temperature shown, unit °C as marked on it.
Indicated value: 14 °C
